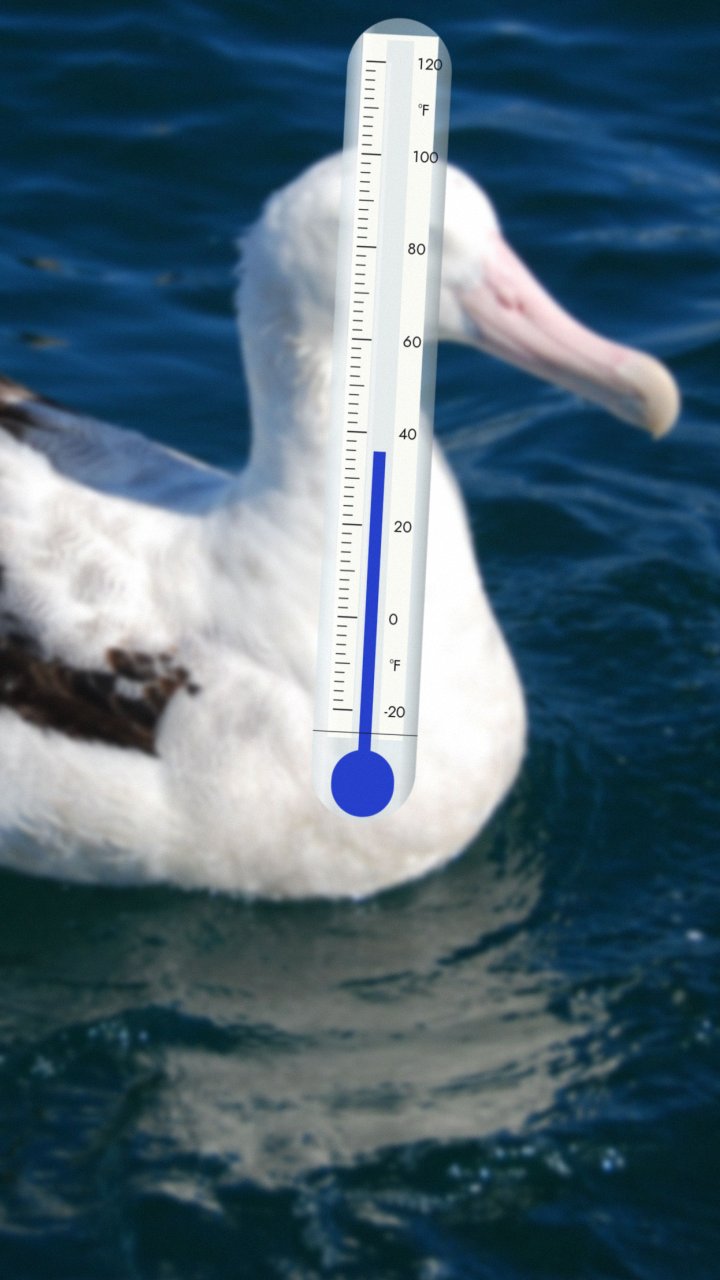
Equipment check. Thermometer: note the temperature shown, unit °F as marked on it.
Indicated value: 36 °F
